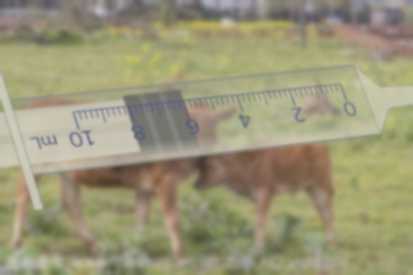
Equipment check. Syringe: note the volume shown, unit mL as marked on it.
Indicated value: 6 mL
